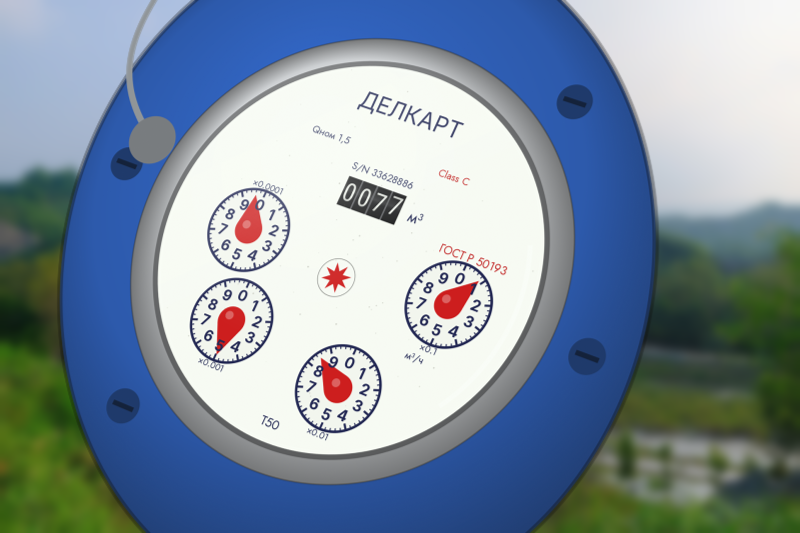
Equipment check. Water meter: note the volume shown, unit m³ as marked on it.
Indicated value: 77.0849 m³
